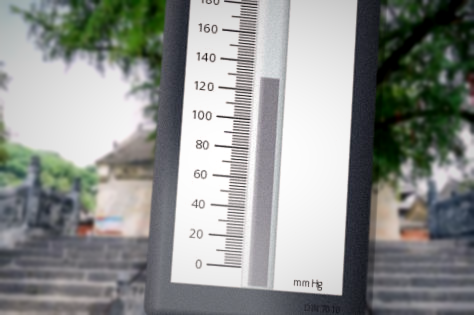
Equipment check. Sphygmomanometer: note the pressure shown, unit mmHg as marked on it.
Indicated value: 130 mmHg
